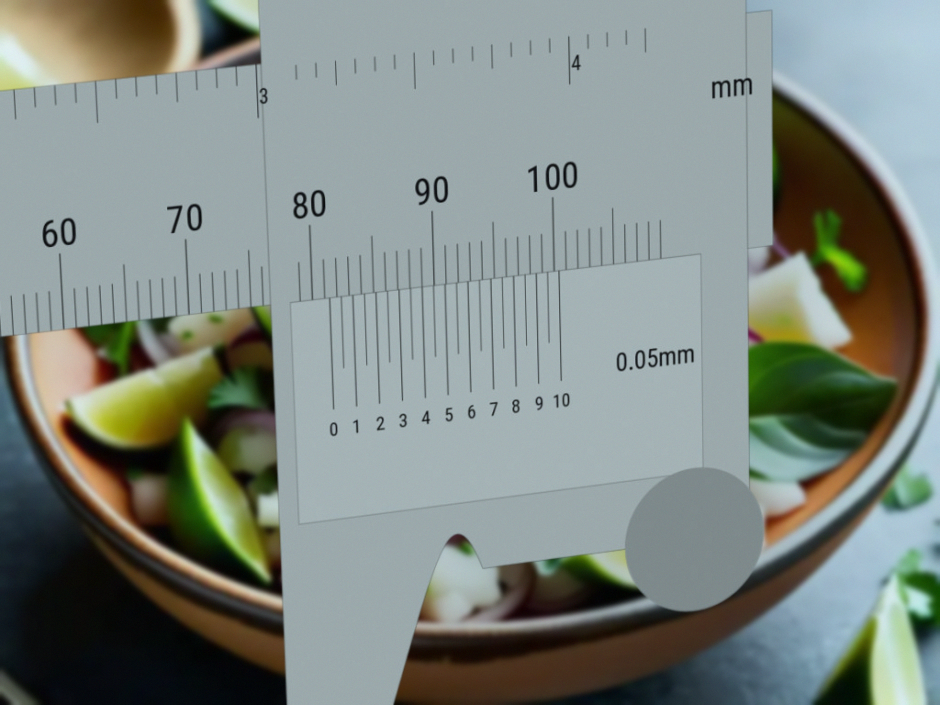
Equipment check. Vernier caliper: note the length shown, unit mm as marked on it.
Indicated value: 81.4 mm
